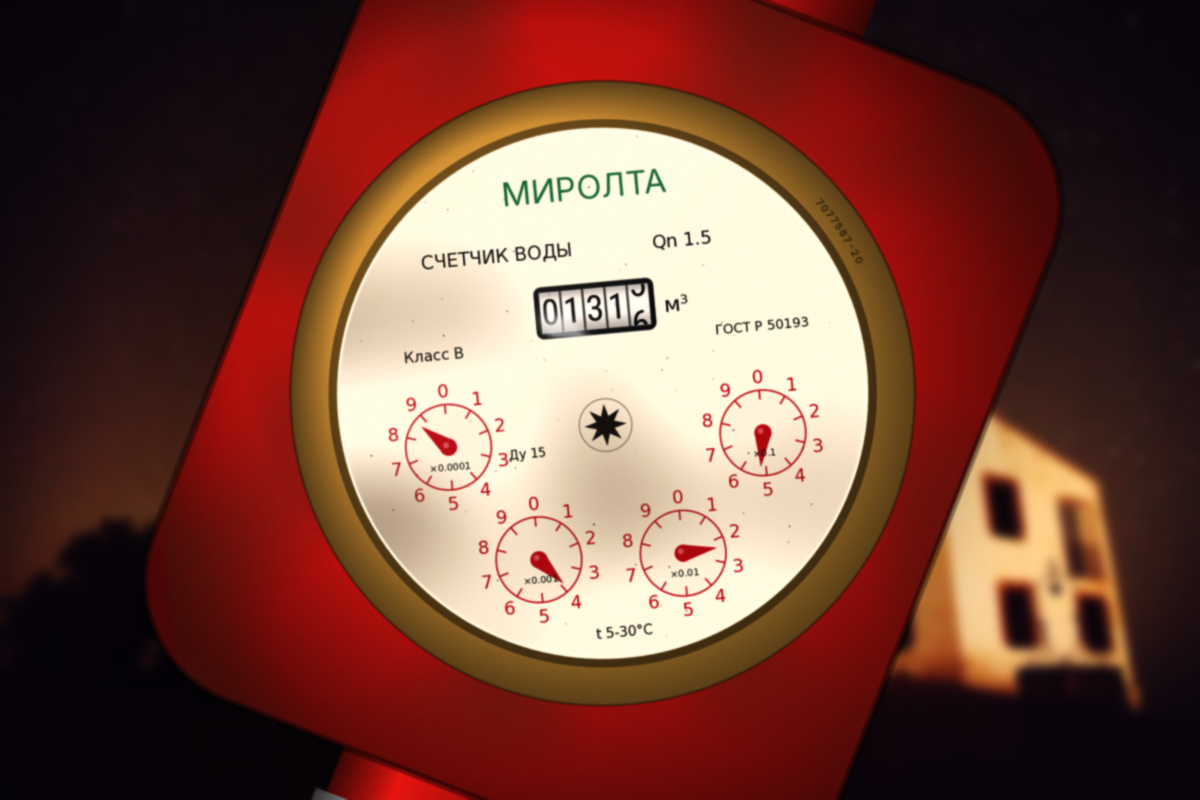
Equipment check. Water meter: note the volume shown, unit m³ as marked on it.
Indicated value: 1315.5238 m³
